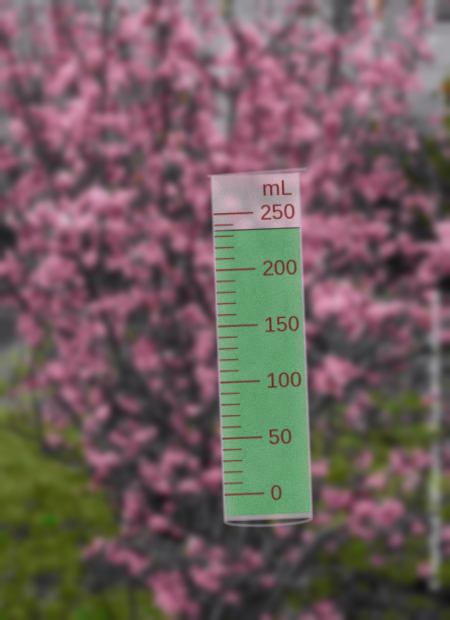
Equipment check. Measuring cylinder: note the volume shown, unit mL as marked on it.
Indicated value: 235 mL
